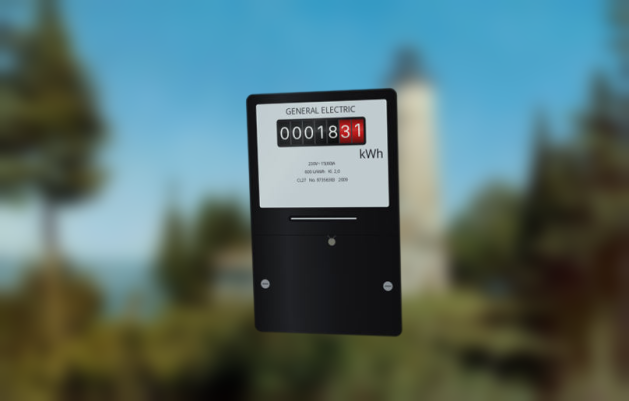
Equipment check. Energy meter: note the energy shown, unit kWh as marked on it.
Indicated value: 18.31 kWh
